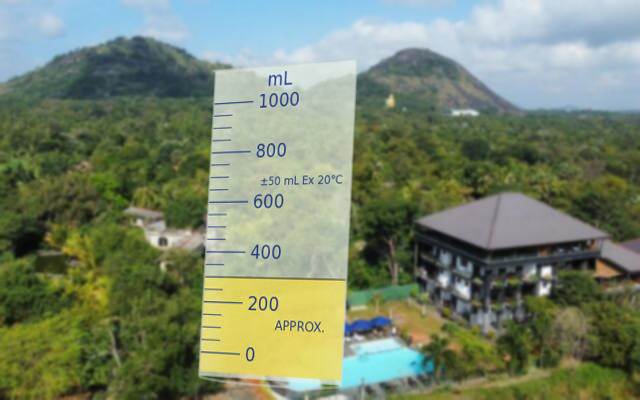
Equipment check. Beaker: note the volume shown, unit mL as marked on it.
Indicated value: 300 mL
